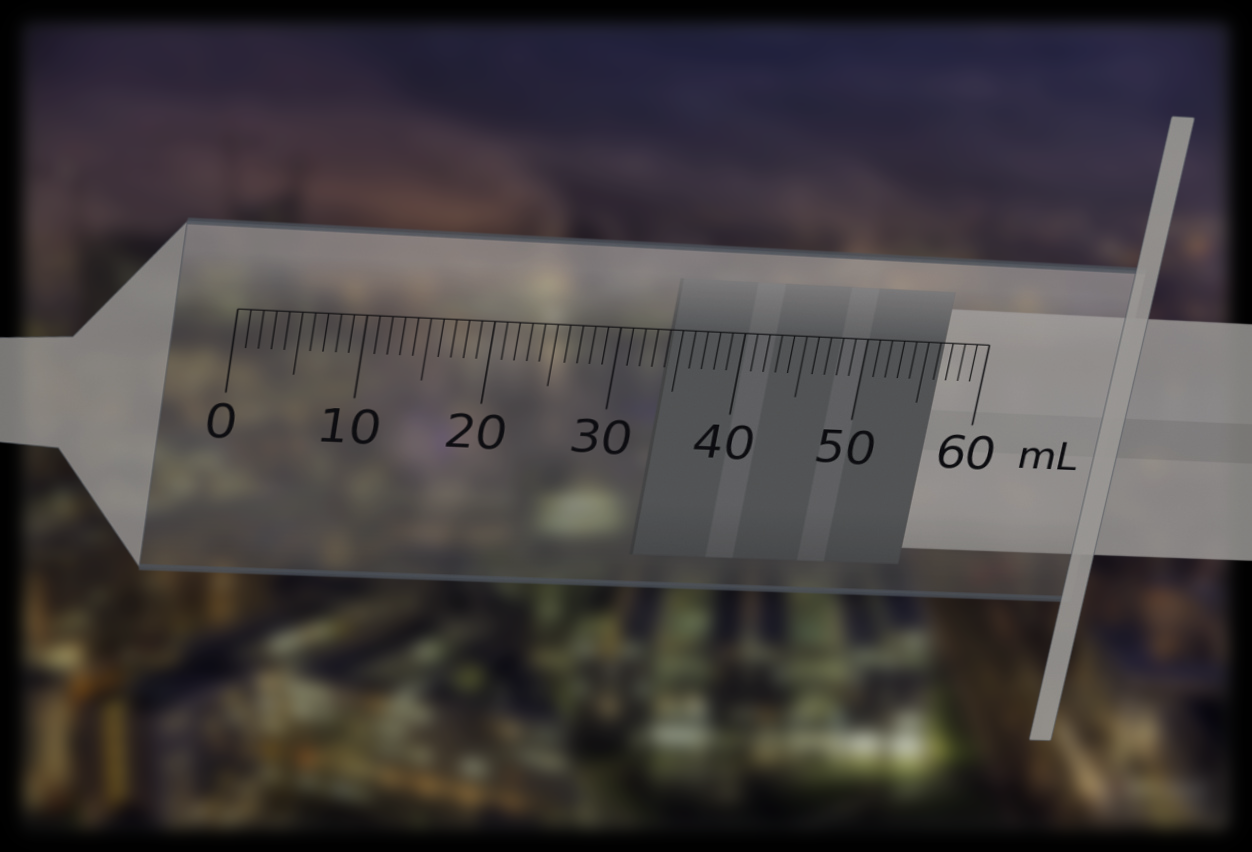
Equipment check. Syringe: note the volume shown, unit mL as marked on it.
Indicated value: 34 mL
